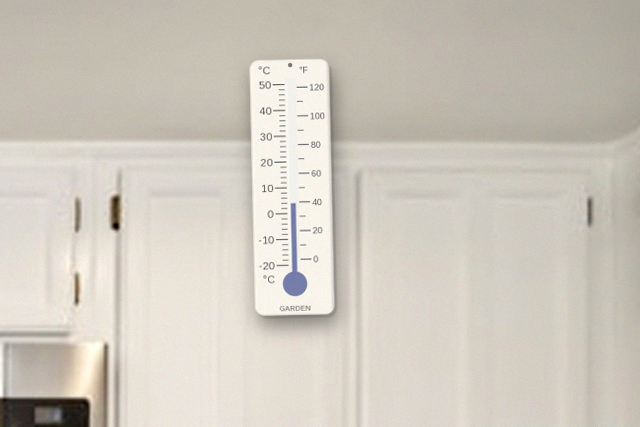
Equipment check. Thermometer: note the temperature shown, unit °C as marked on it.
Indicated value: 4 °C
